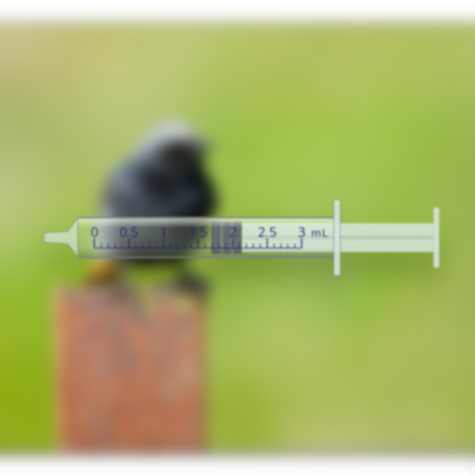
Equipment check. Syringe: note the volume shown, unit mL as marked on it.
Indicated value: 1.7 mL
